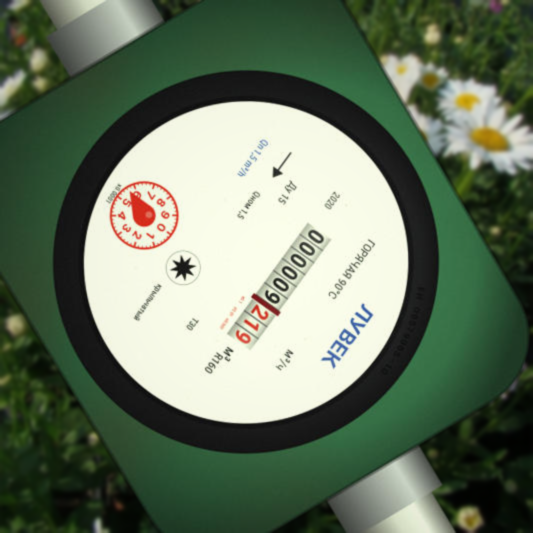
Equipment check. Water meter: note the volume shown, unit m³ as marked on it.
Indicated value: 9.2195 m³
